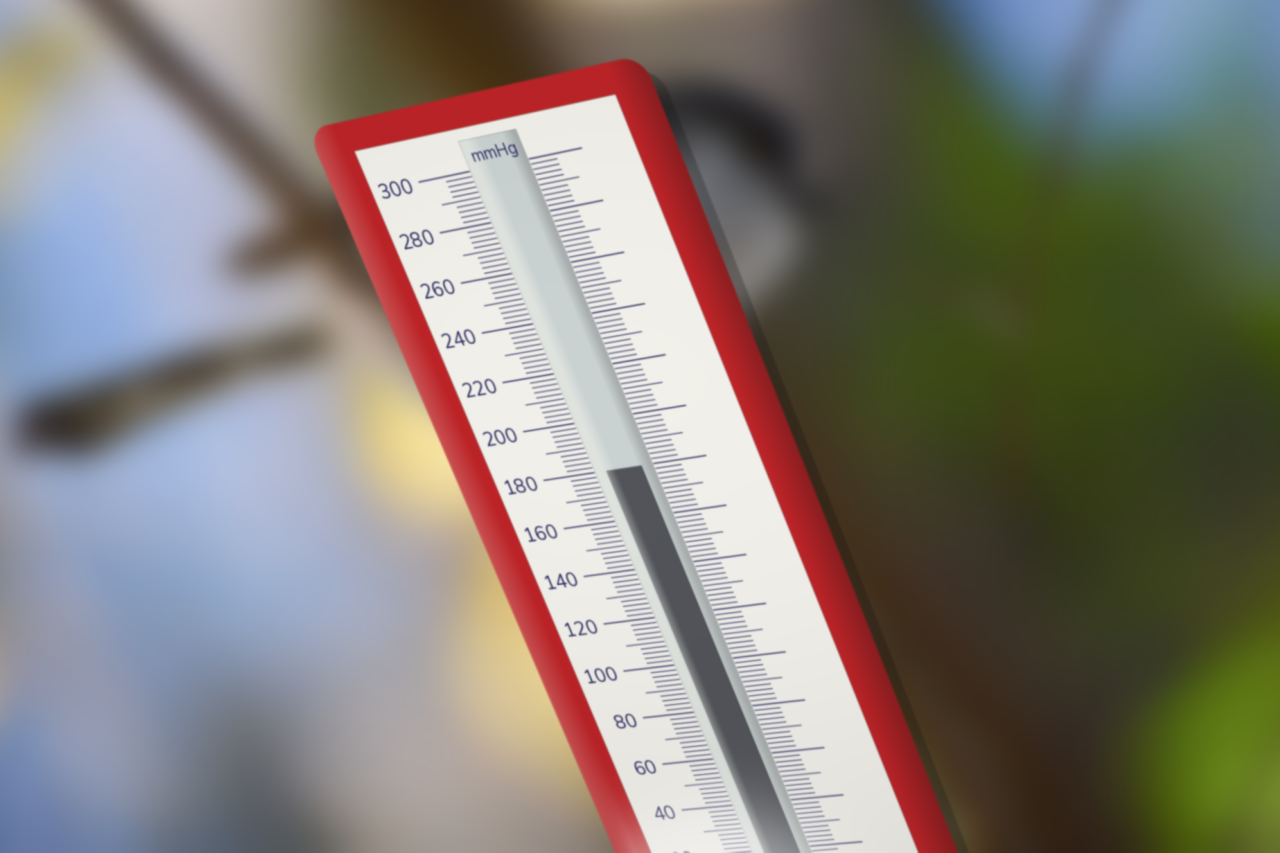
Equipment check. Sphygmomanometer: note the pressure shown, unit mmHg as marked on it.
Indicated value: 180 mmHg
